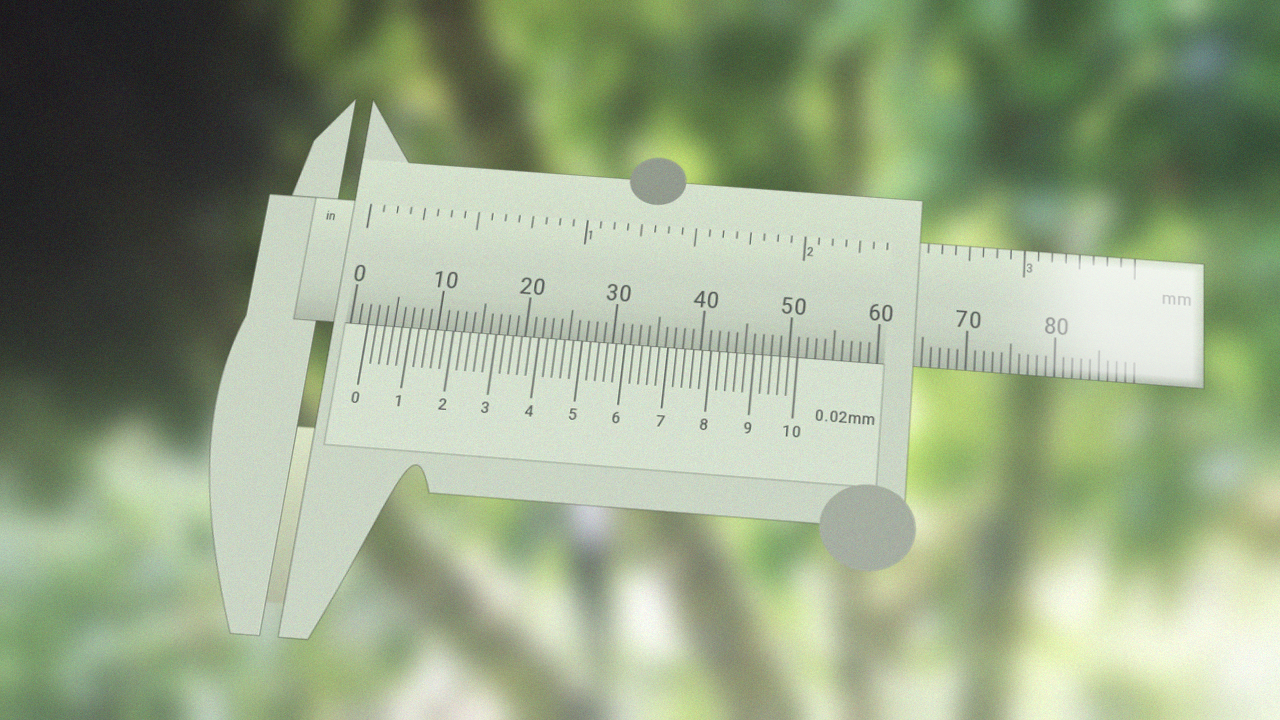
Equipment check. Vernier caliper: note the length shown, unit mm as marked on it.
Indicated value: 2.0 mm
